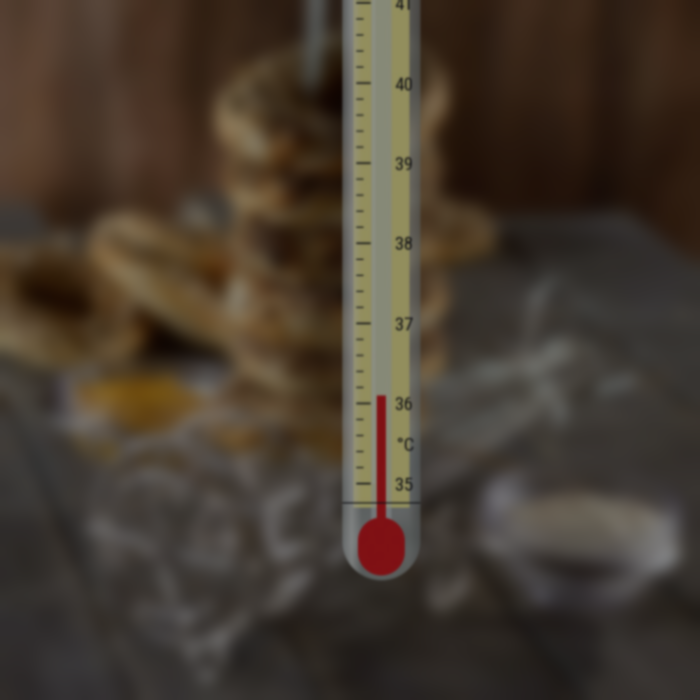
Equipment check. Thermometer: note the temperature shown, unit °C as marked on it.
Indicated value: 36.1 °C
